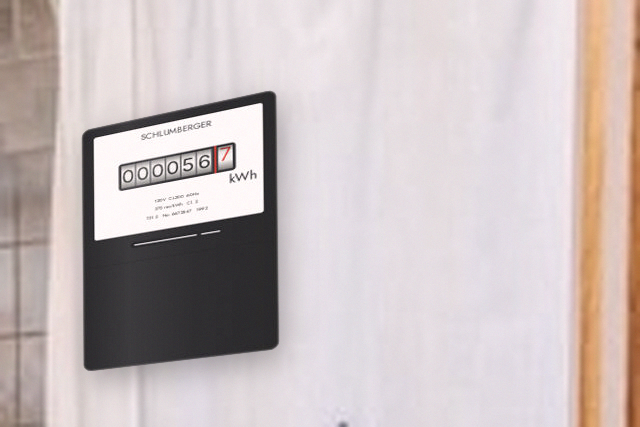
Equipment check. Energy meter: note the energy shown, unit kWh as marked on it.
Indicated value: 56.7 kWh
